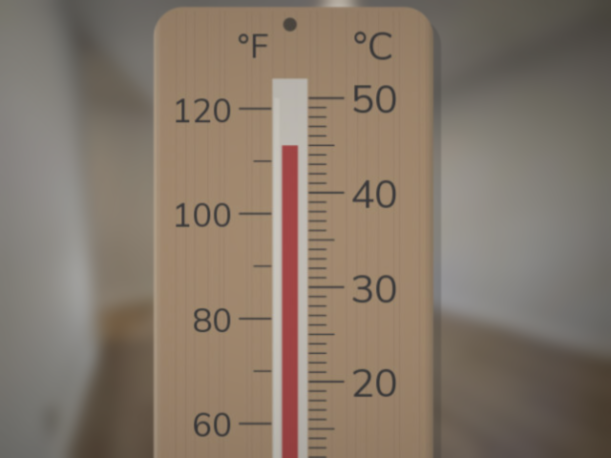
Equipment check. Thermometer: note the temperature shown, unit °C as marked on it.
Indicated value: 45 °C
